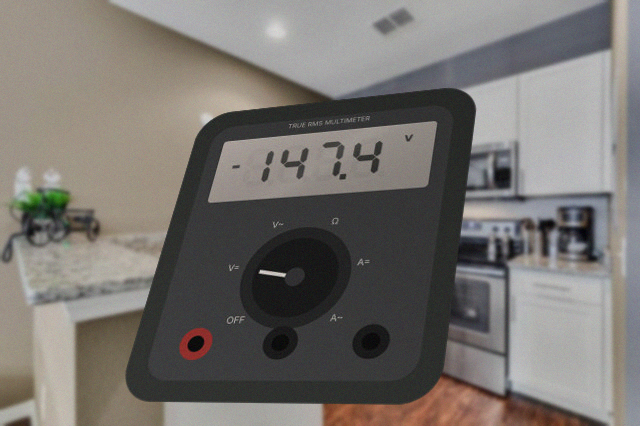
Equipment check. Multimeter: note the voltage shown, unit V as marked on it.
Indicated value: -147.4 V
